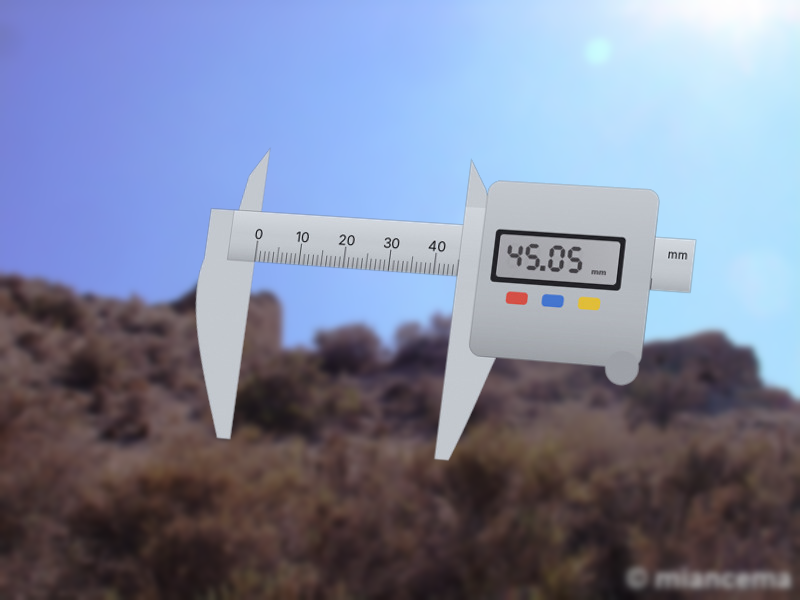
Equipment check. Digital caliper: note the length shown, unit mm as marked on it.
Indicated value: 45.05 mm
